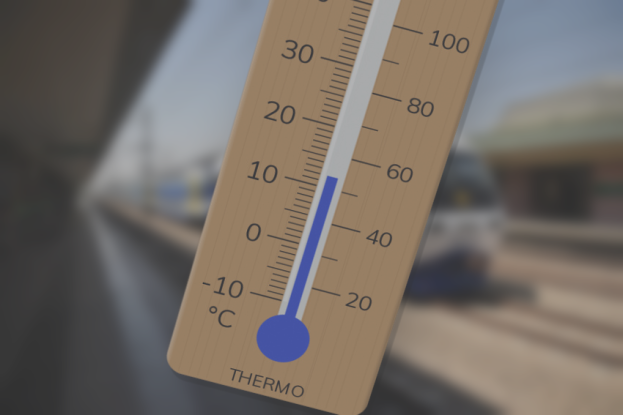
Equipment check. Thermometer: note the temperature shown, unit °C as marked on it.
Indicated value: 12 °C
